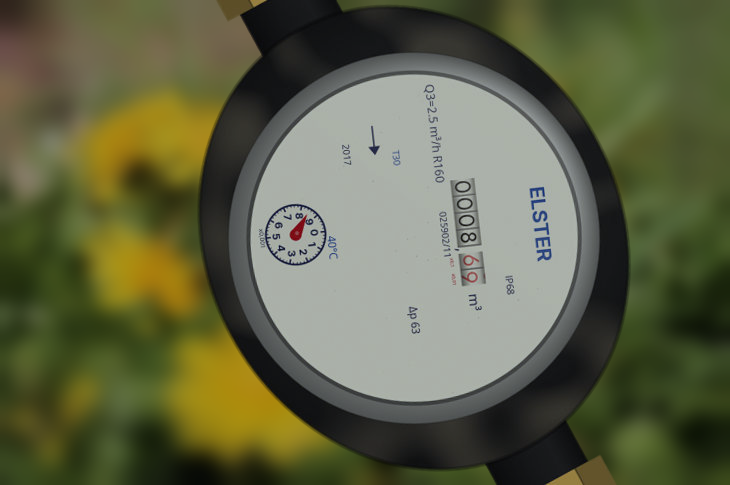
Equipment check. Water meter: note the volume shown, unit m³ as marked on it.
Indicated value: 8.688 m³
